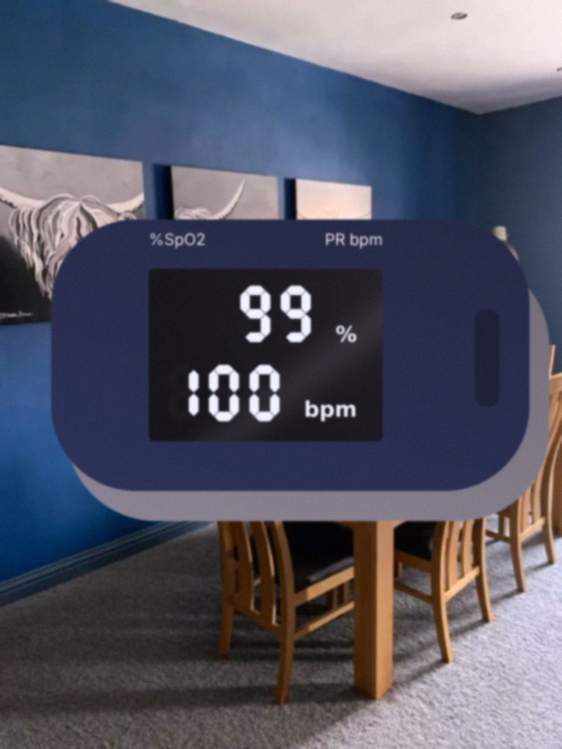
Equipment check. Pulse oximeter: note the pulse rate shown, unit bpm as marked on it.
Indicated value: 100 bpm
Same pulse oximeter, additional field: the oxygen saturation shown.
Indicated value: 99 %
